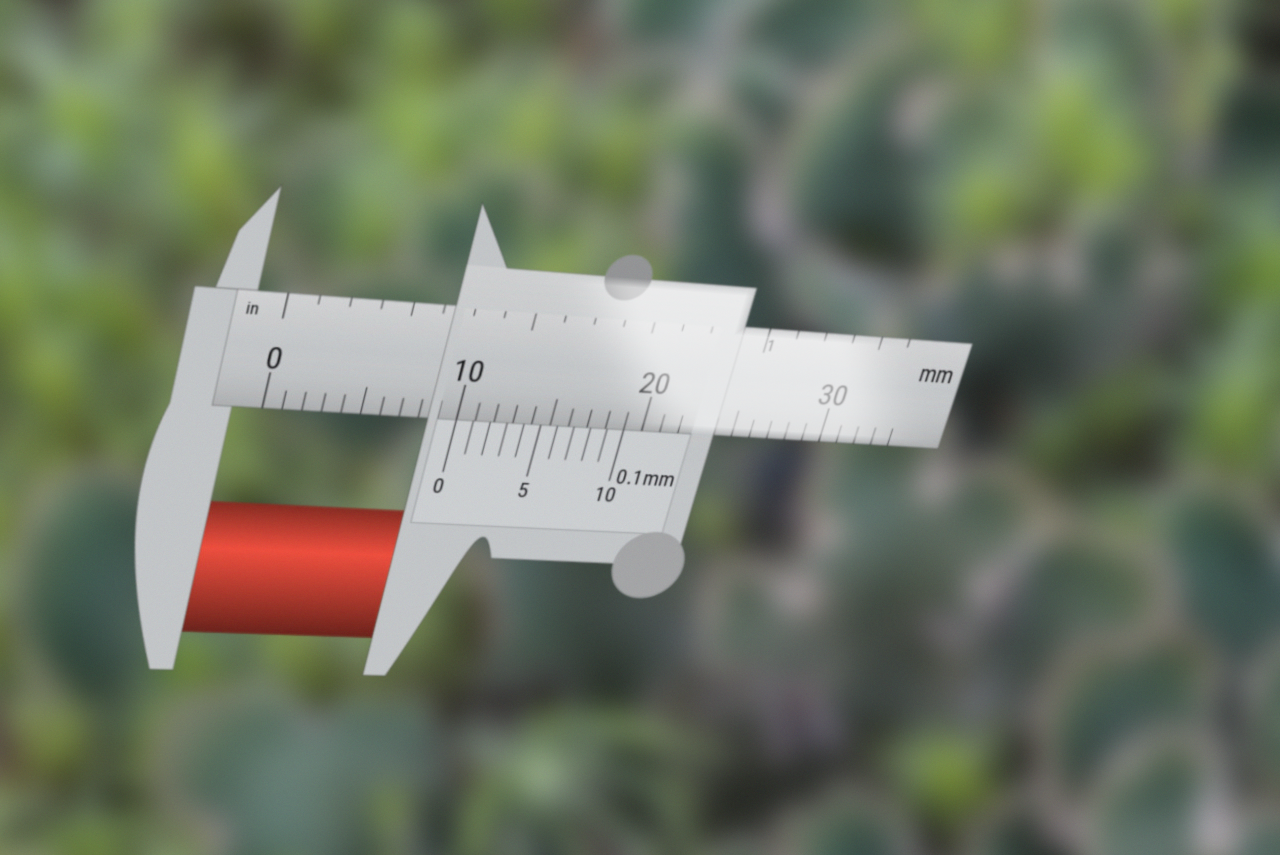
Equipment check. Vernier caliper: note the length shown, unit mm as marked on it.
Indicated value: 10.0 mm
